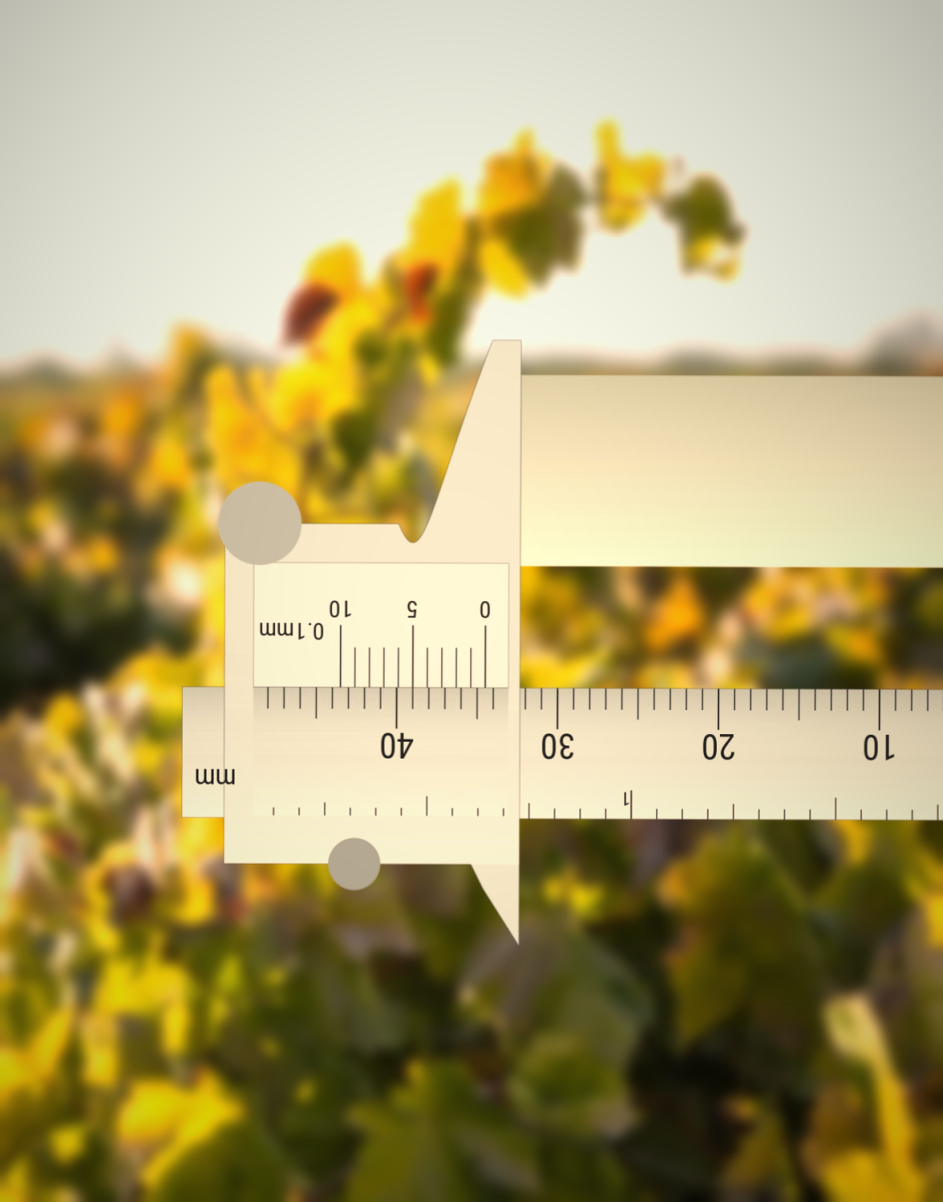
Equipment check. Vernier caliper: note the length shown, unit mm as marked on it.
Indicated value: 34.5 mm
